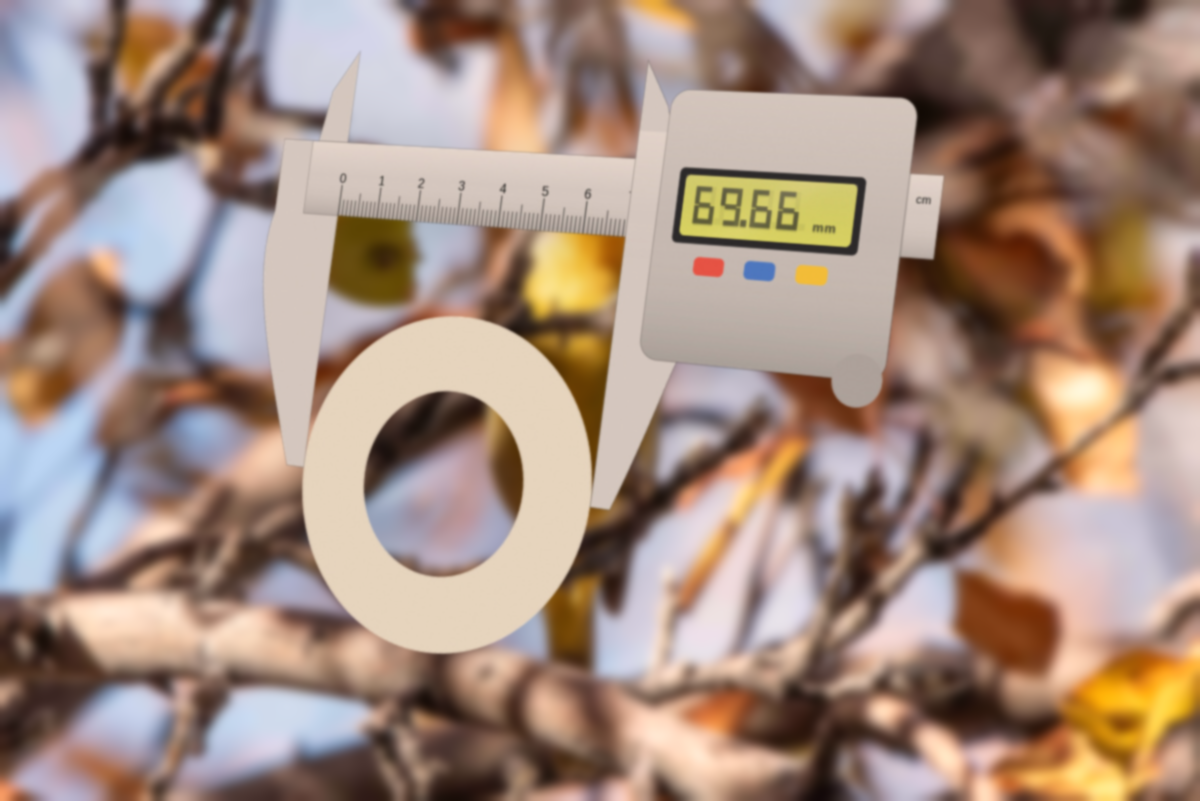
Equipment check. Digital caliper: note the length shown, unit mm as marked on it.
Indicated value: 69.66 mm
